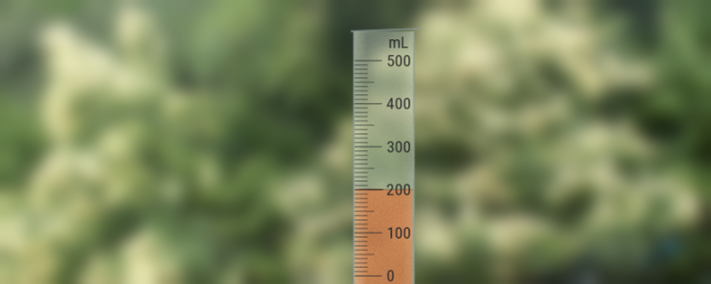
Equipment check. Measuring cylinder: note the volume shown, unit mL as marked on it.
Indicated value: 200 mL
